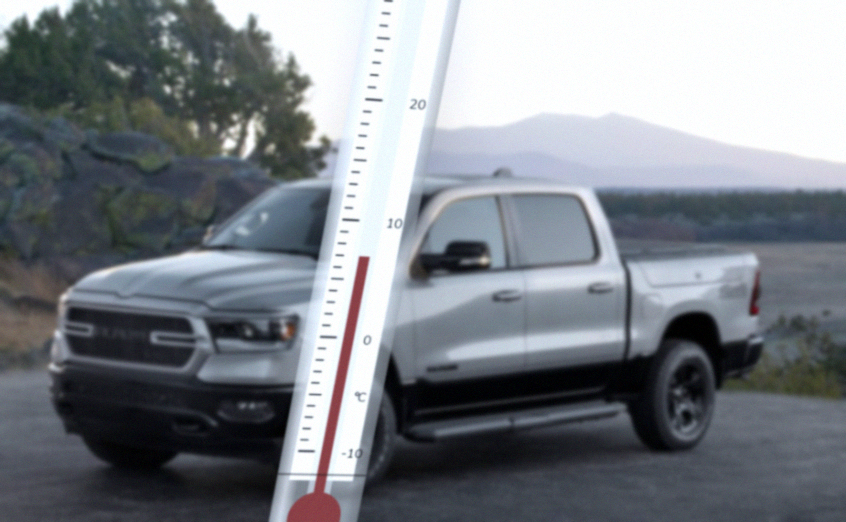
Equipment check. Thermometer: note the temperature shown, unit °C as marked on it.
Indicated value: 7 °C
